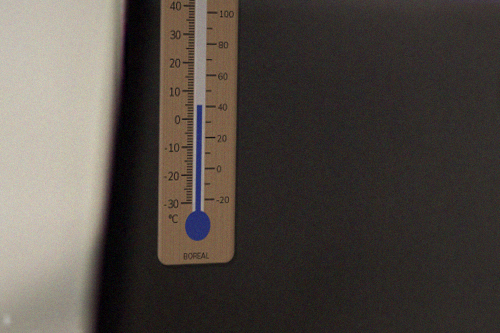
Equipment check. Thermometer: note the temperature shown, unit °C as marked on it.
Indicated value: 5 °C
